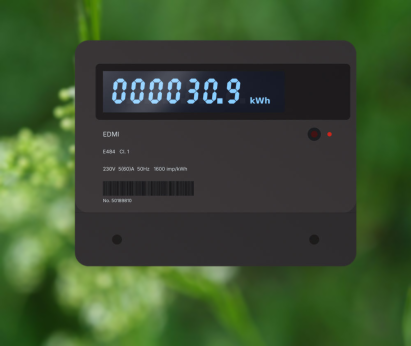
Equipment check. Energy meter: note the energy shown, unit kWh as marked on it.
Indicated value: 30.9 kWh
